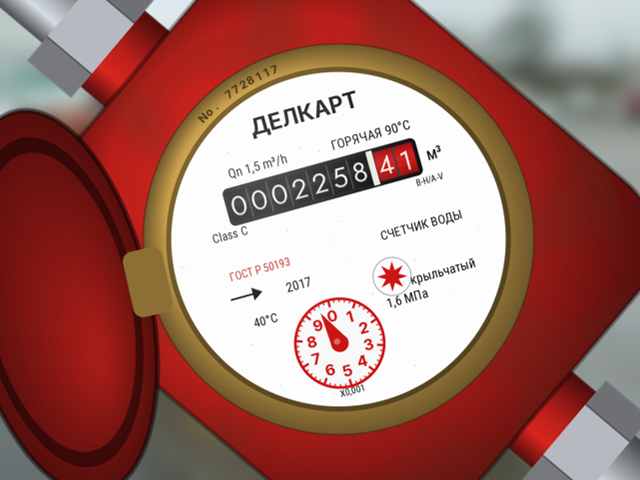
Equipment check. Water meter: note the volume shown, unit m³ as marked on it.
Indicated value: 2258.409 m³
